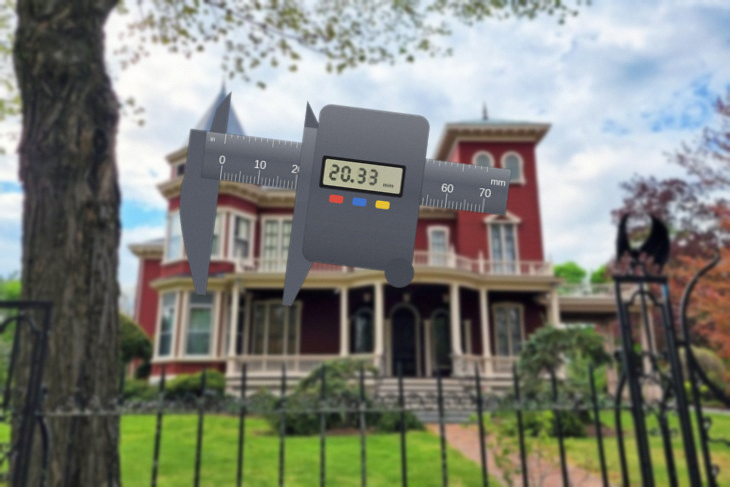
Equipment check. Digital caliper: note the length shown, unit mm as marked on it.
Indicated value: 20.33 mm
